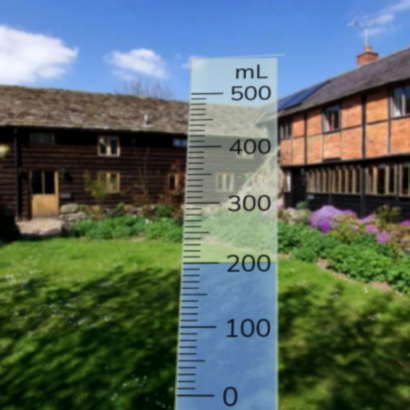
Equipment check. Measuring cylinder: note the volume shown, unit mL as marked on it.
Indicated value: 200 mL
